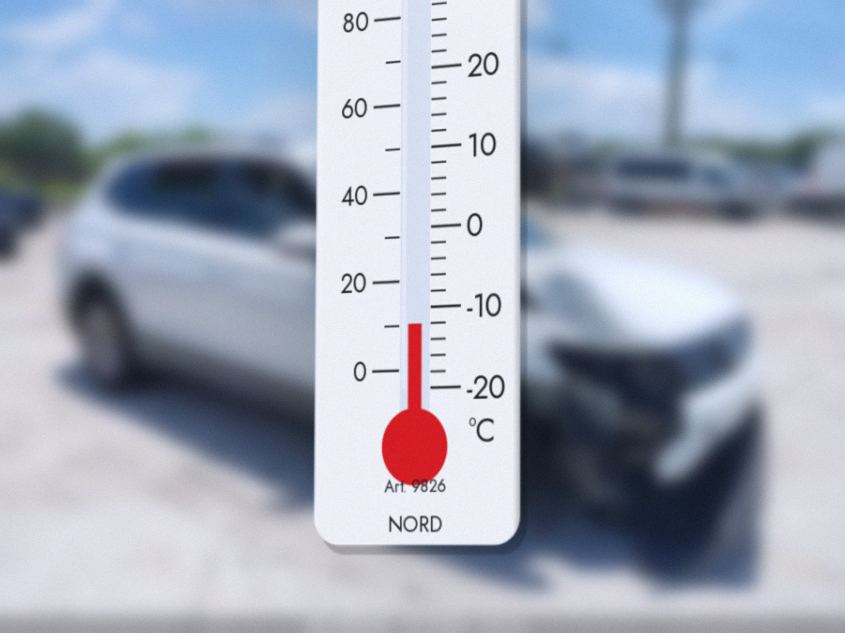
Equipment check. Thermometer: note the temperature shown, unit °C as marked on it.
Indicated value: -12 °C
